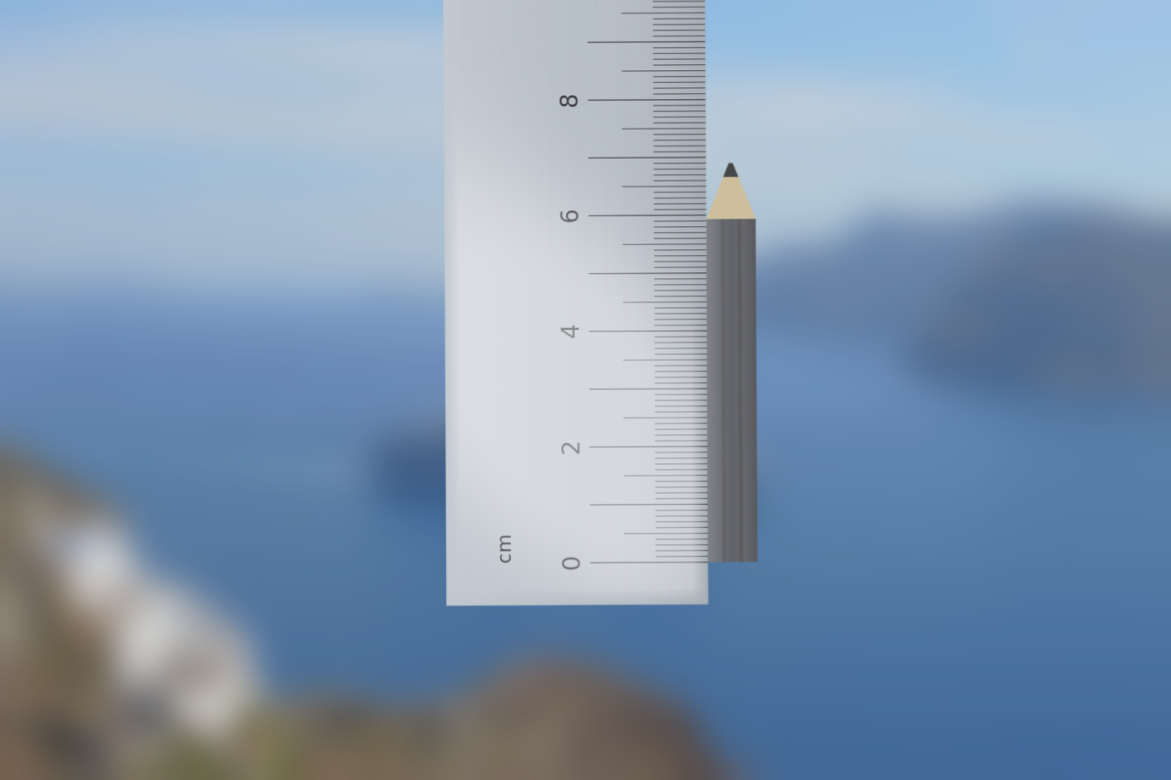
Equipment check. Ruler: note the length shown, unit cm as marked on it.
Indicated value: 6.9 cm
